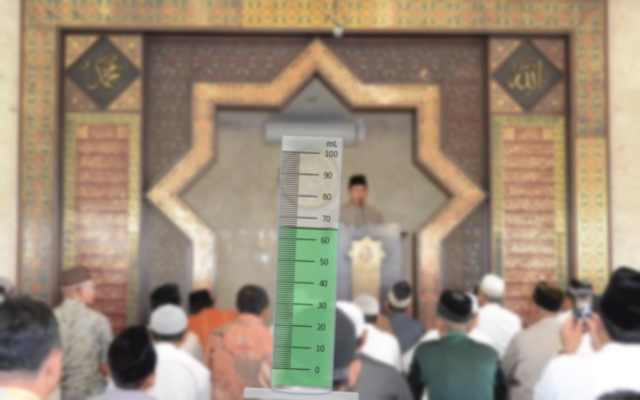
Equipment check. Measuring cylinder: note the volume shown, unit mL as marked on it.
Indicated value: 65 mL
